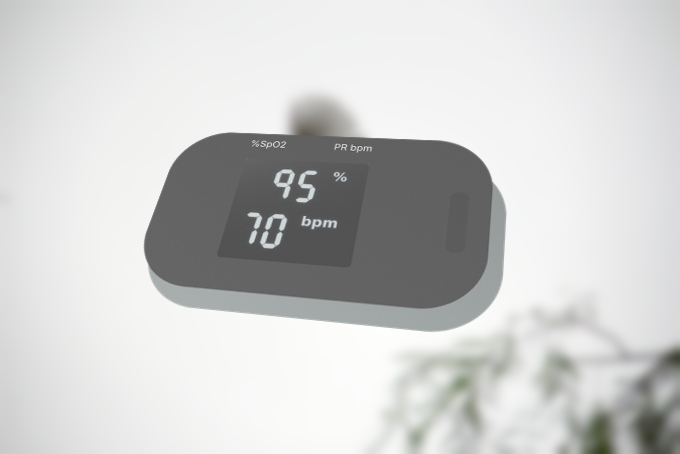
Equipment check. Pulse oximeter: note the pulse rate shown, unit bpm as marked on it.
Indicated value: 70 bpm
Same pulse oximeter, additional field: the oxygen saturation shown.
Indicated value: 95 %
